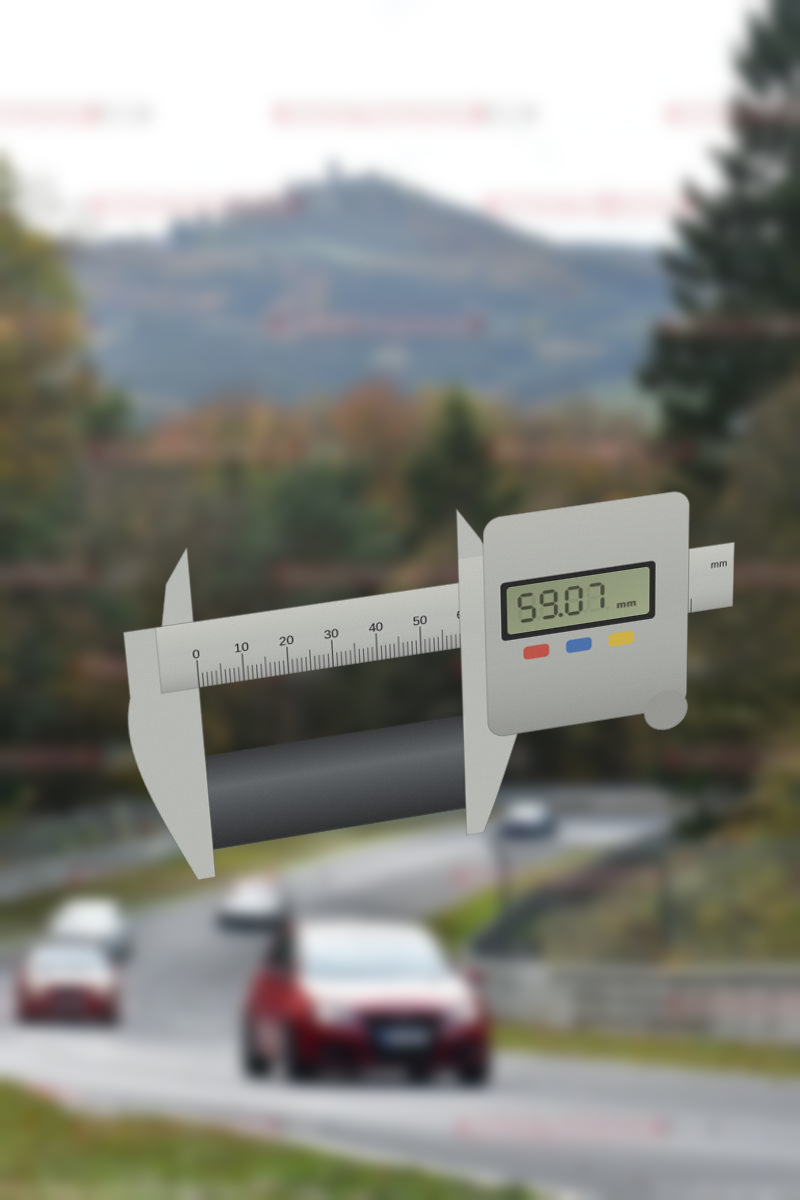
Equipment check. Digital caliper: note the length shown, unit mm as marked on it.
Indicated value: 59.07 mm
